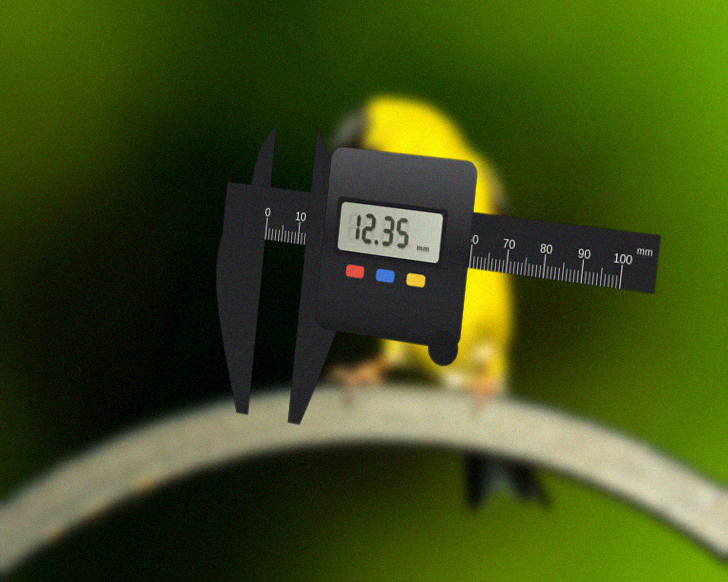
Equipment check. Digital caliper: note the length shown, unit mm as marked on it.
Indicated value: 12.35 mm
